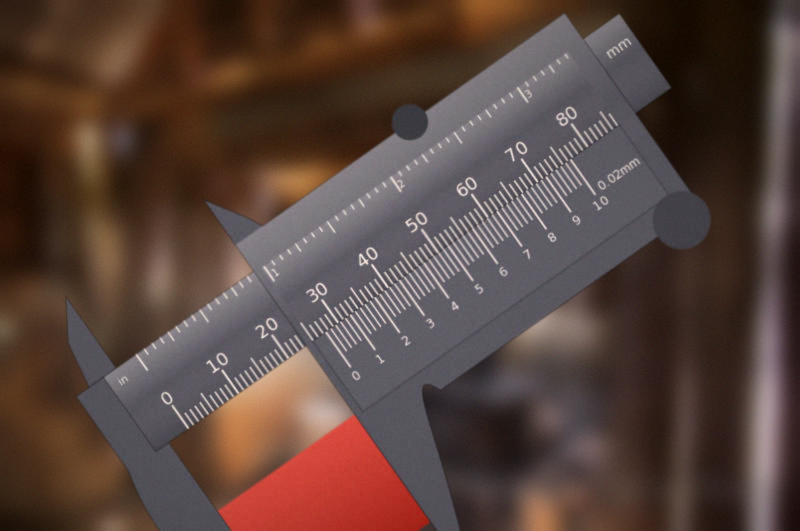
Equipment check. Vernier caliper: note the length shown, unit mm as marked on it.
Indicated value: 27.5 mm
